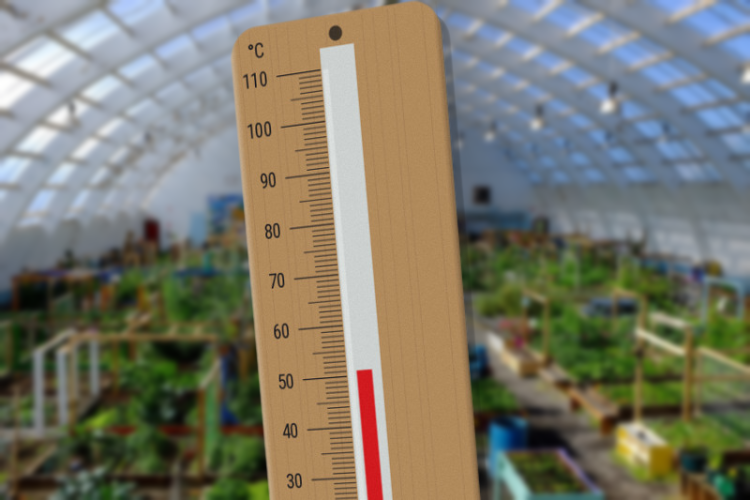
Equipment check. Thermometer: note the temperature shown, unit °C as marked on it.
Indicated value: 51 °C
